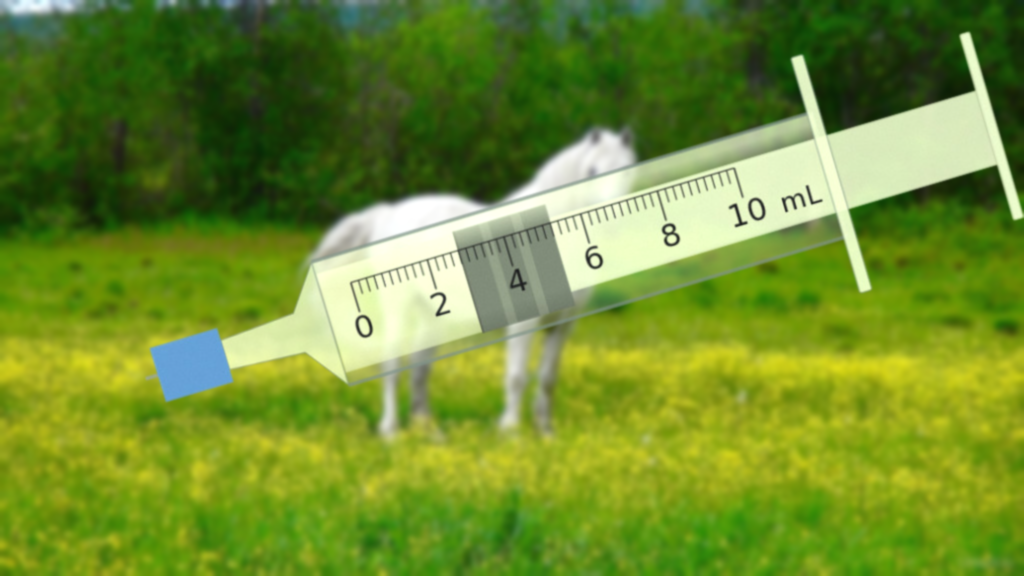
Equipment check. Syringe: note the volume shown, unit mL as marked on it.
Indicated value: 2.8 mL
